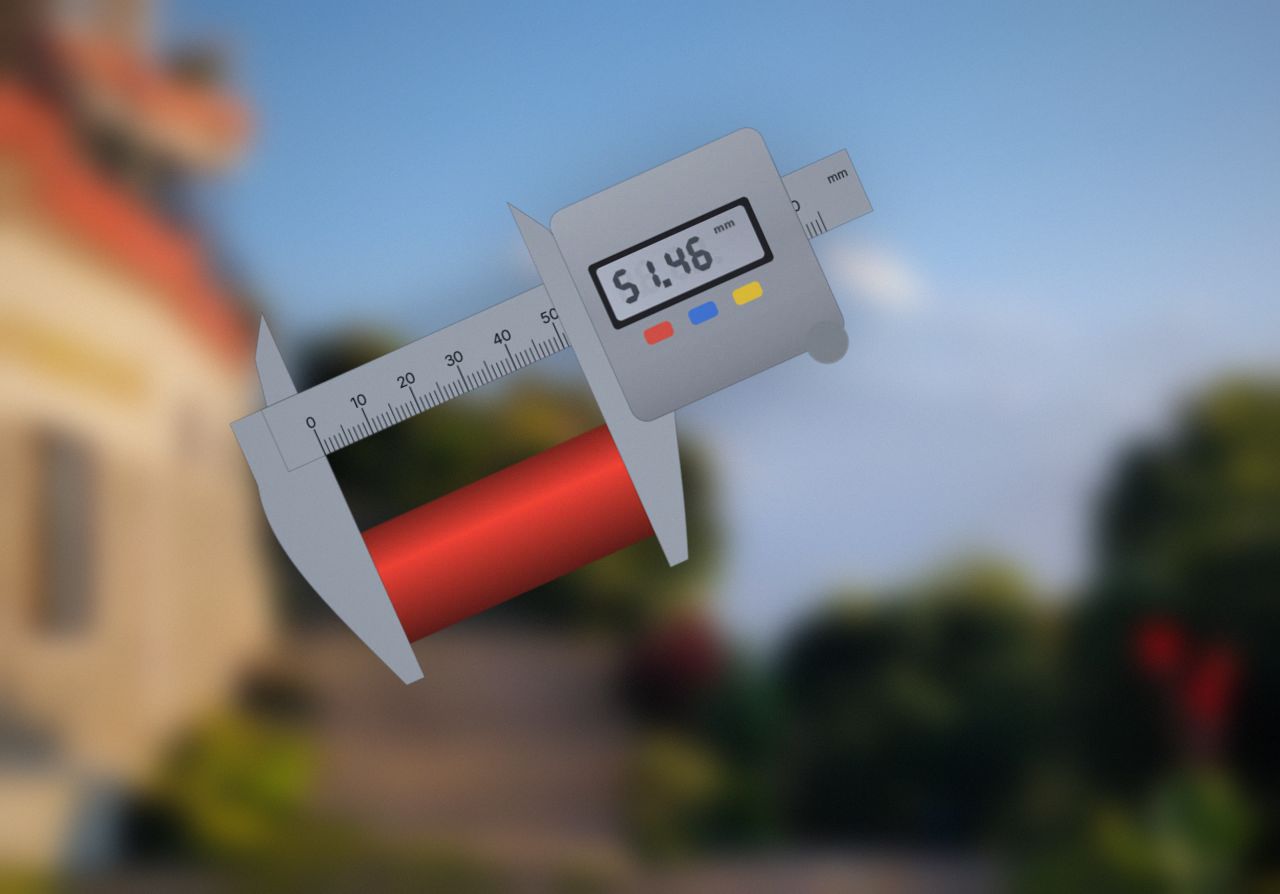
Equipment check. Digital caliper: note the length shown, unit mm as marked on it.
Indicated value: 51.46 mm
